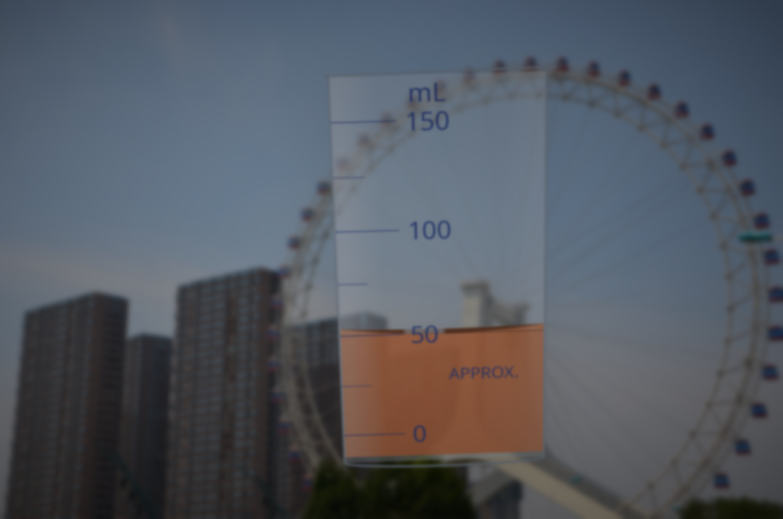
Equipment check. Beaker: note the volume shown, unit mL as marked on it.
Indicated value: 50 mL
